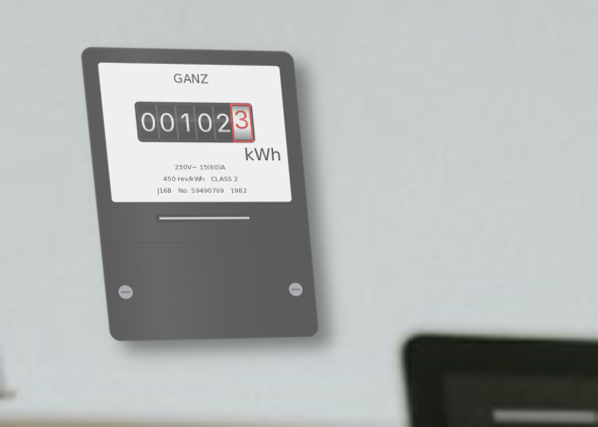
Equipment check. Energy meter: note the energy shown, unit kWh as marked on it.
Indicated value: 102.3 kWh
